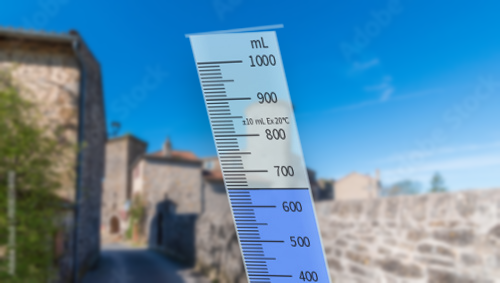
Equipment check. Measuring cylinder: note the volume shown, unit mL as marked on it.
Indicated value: 650 mL
